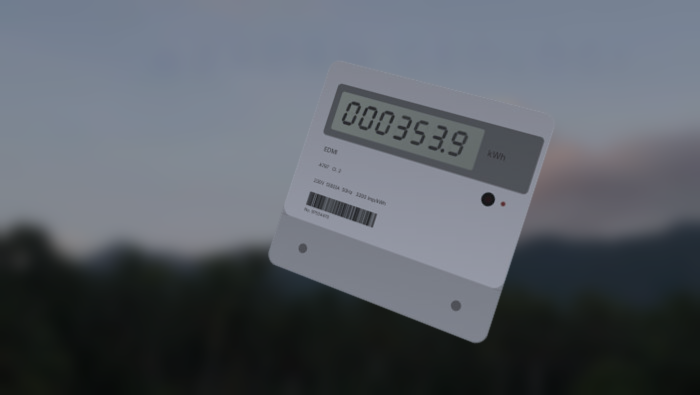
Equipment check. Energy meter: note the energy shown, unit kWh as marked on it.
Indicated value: 353.9 kWh
